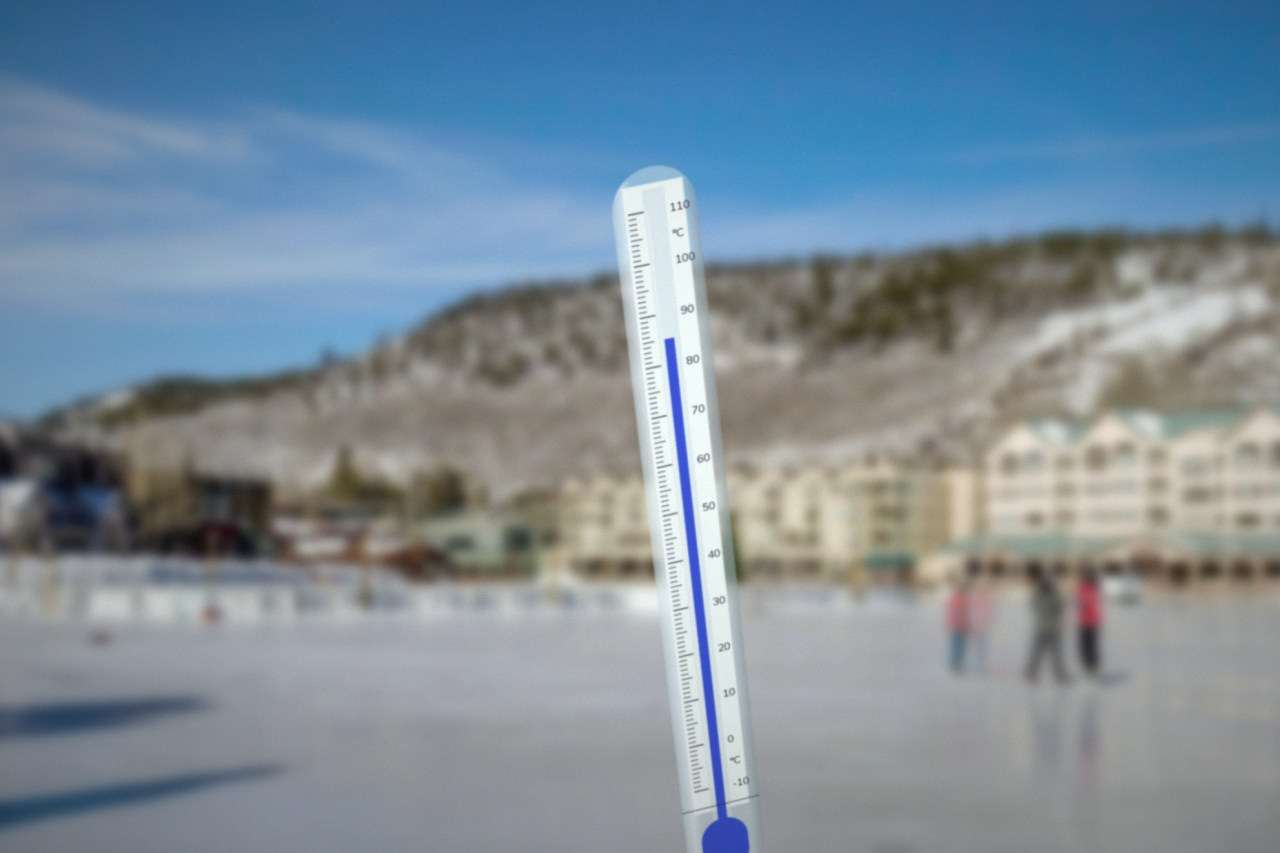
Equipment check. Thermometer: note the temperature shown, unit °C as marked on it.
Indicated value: 85 °C
